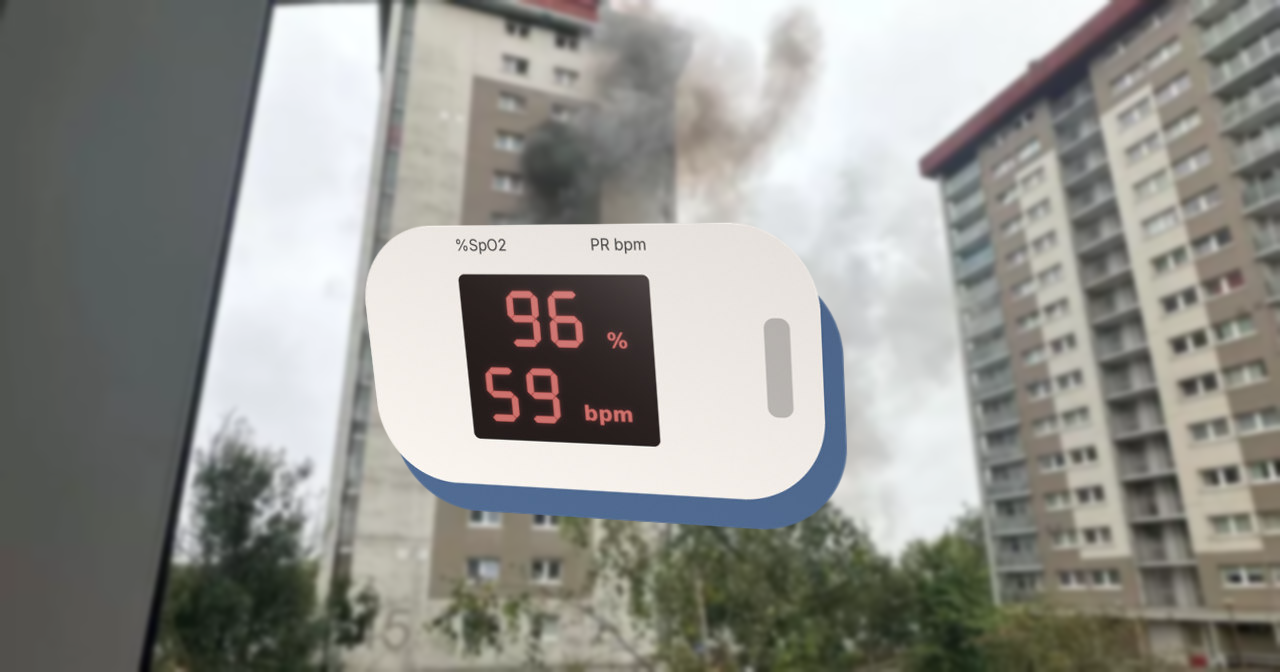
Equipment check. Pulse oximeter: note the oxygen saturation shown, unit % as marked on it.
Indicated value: 96 %
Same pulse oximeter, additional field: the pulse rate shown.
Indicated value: 59 bpm
